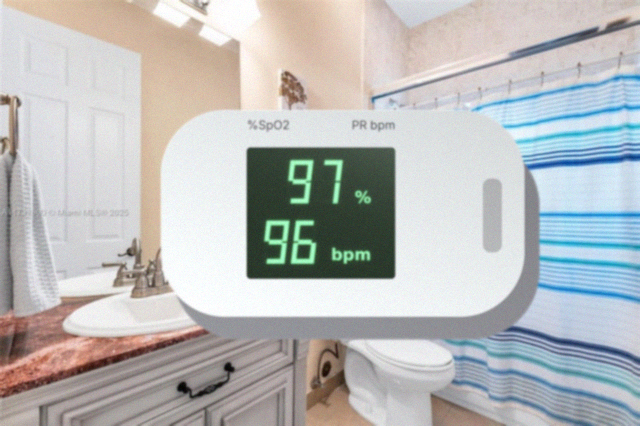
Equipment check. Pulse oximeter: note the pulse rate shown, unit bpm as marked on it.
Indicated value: 96 bpm
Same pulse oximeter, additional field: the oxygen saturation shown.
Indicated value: 97 %
